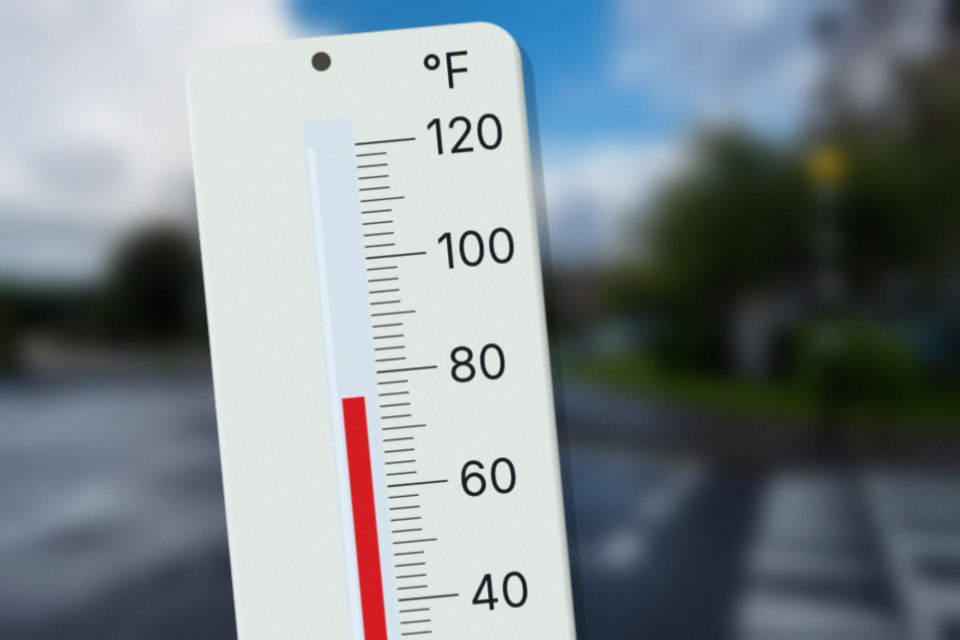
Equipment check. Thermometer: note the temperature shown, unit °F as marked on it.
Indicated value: 76 °F
